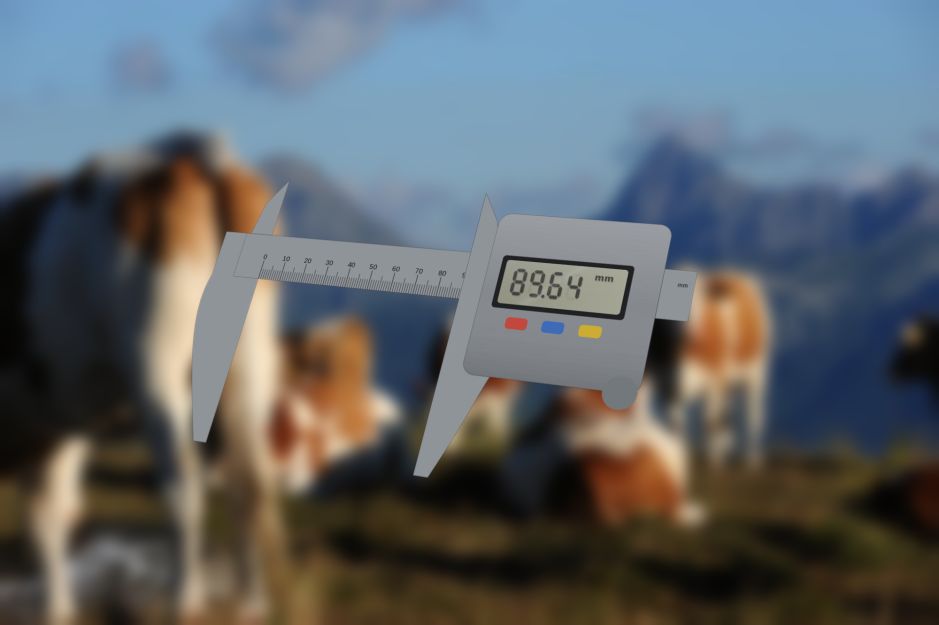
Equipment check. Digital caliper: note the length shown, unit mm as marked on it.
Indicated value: 89.64 mm
